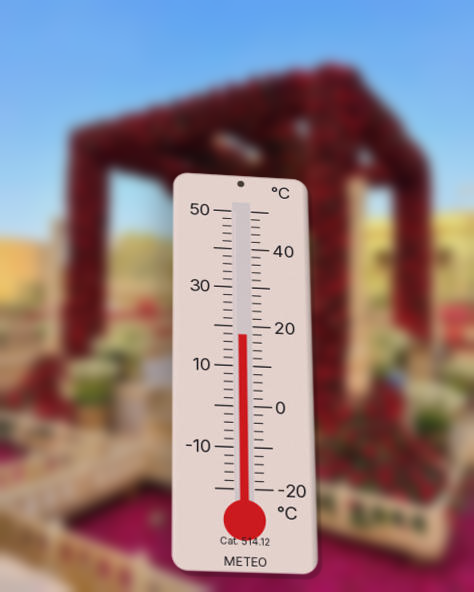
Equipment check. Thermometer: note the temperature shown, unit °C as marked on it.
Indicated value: 18 °C
